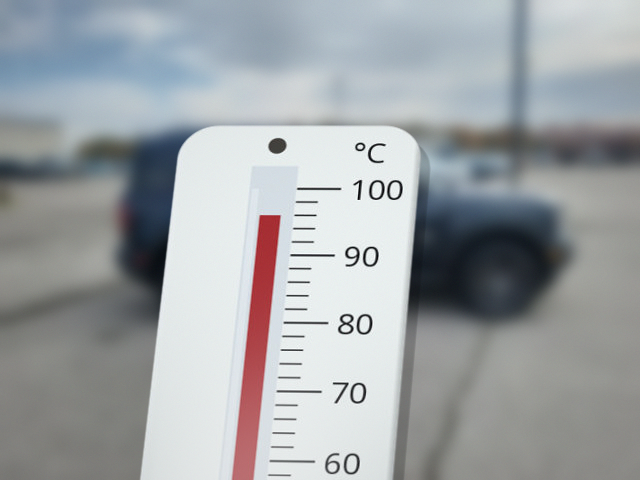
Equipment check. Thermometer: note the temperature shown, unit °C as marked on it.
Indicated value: 96 °C
